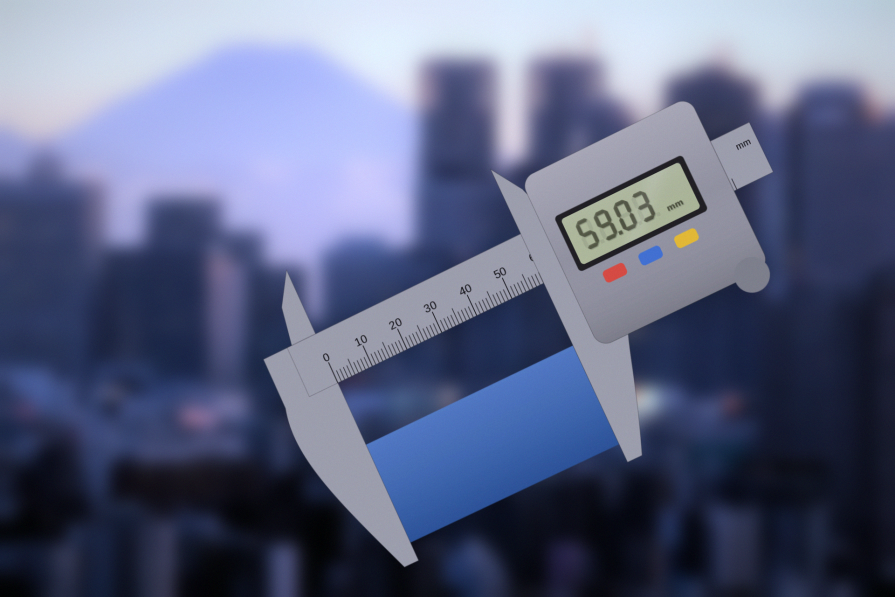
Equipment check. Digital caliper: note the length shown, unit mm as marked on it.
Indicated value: 59.03 mm
